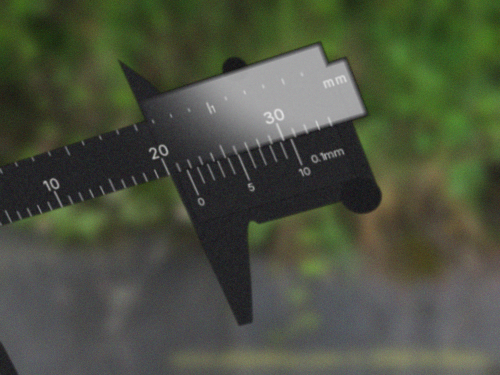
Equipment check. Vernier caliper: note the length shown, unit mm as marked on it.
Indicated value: 21.6 mm
